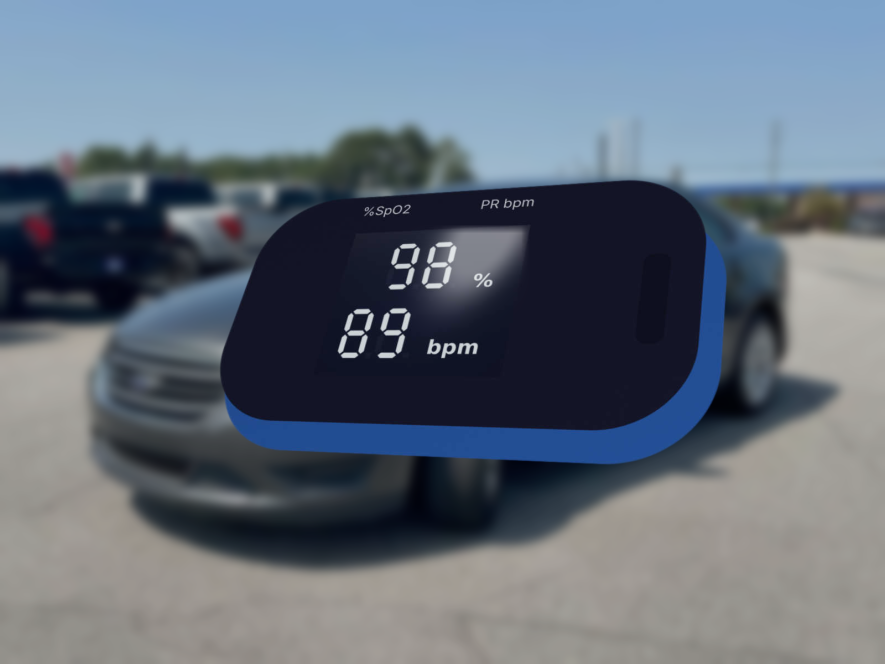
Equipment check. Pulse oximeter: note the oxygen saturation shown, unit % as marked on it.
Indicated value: 98 %
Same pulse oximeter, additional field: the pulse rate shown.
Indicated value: 89 bpm
